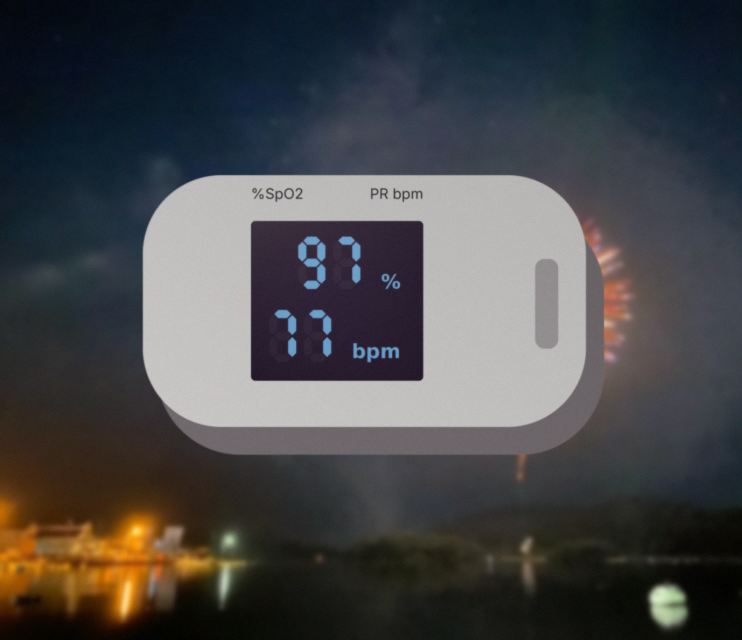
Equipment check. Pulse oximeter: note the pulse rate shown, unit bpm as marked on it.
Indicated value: 77 bpm
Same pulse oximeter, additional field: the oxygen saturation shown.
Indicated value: 97 %
